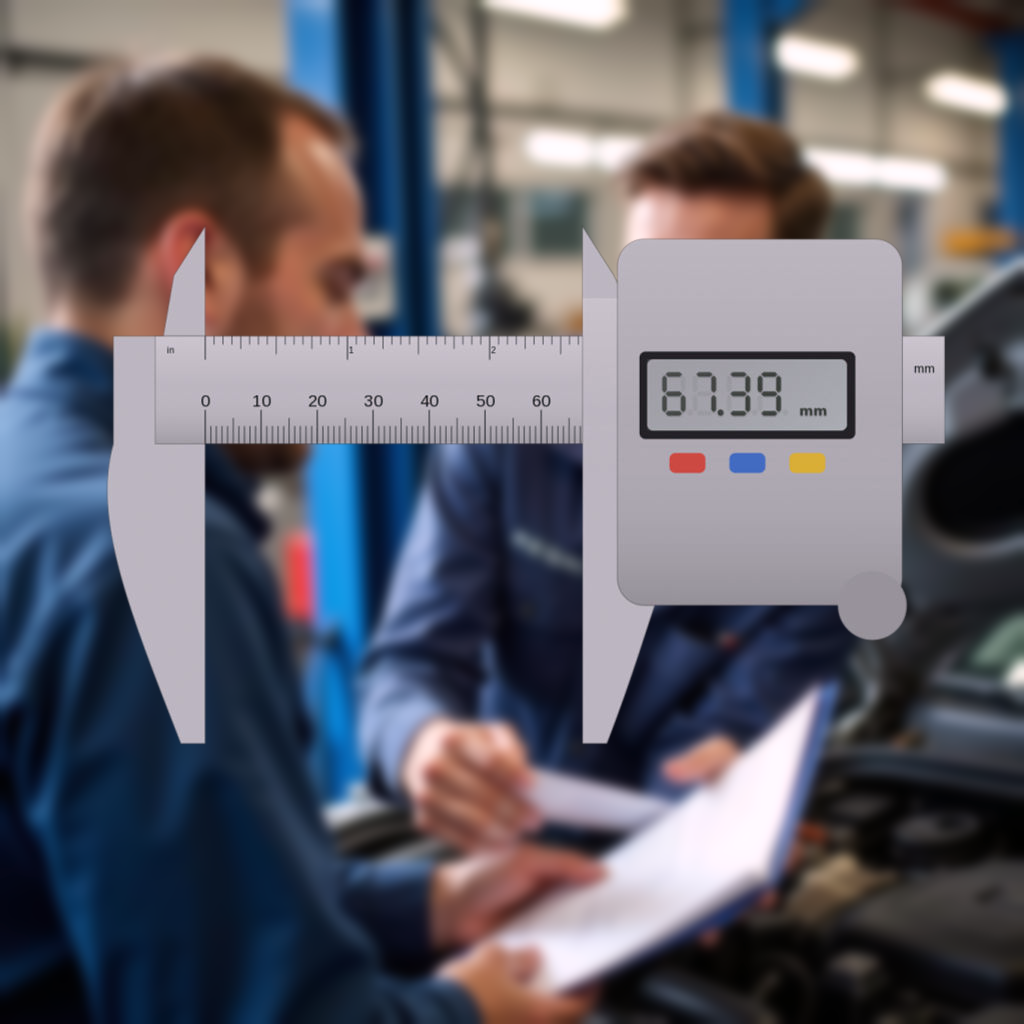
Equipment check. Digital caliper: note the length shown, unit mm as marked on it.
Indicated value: 67.39 mm
